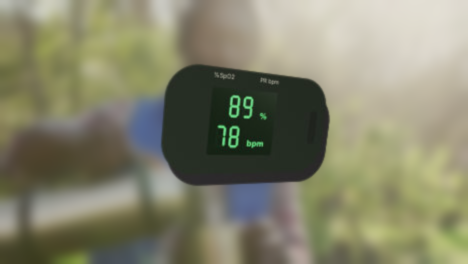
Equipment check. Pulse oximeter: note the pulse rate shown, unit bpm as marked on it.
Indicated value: 78 bpm
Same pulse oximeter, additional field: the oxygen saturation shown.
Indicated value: 89 %
